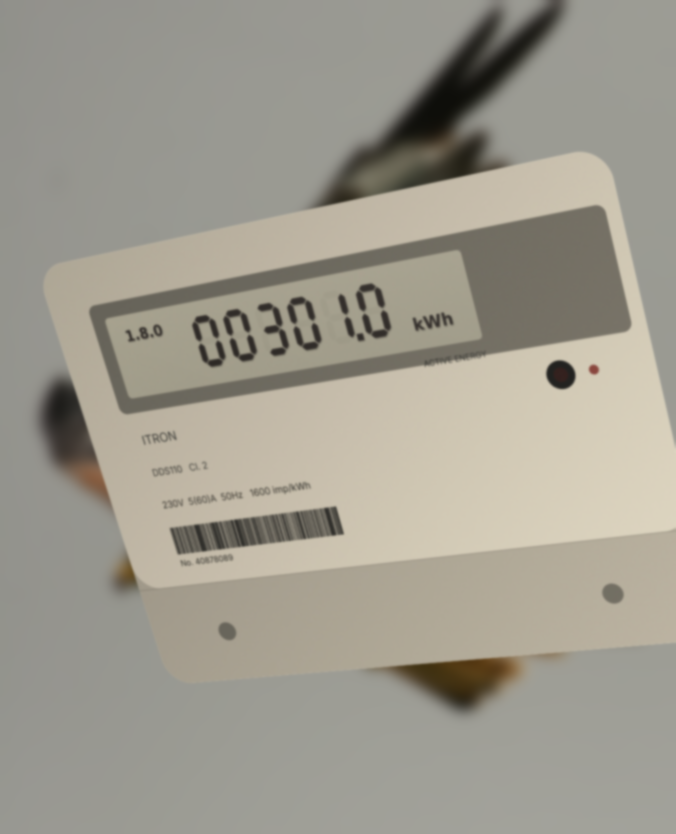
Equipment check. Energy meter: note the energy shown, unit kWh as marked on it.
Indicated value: 301.0 kWh
